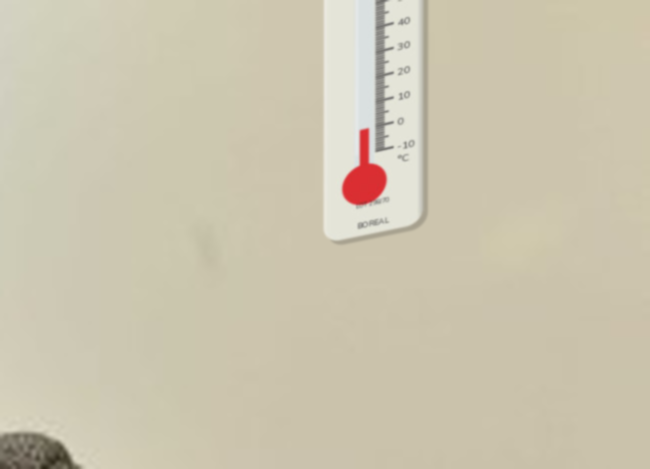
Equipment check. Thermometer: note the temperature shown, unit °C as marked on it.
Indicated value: 0 °C
